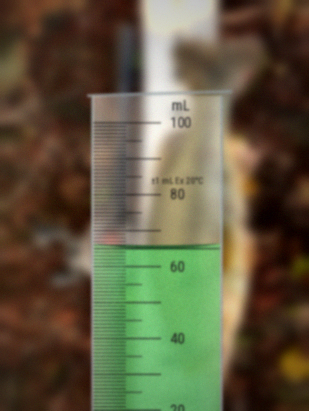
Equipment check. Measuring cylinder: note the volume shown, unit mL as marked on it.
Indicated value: 65 mL
